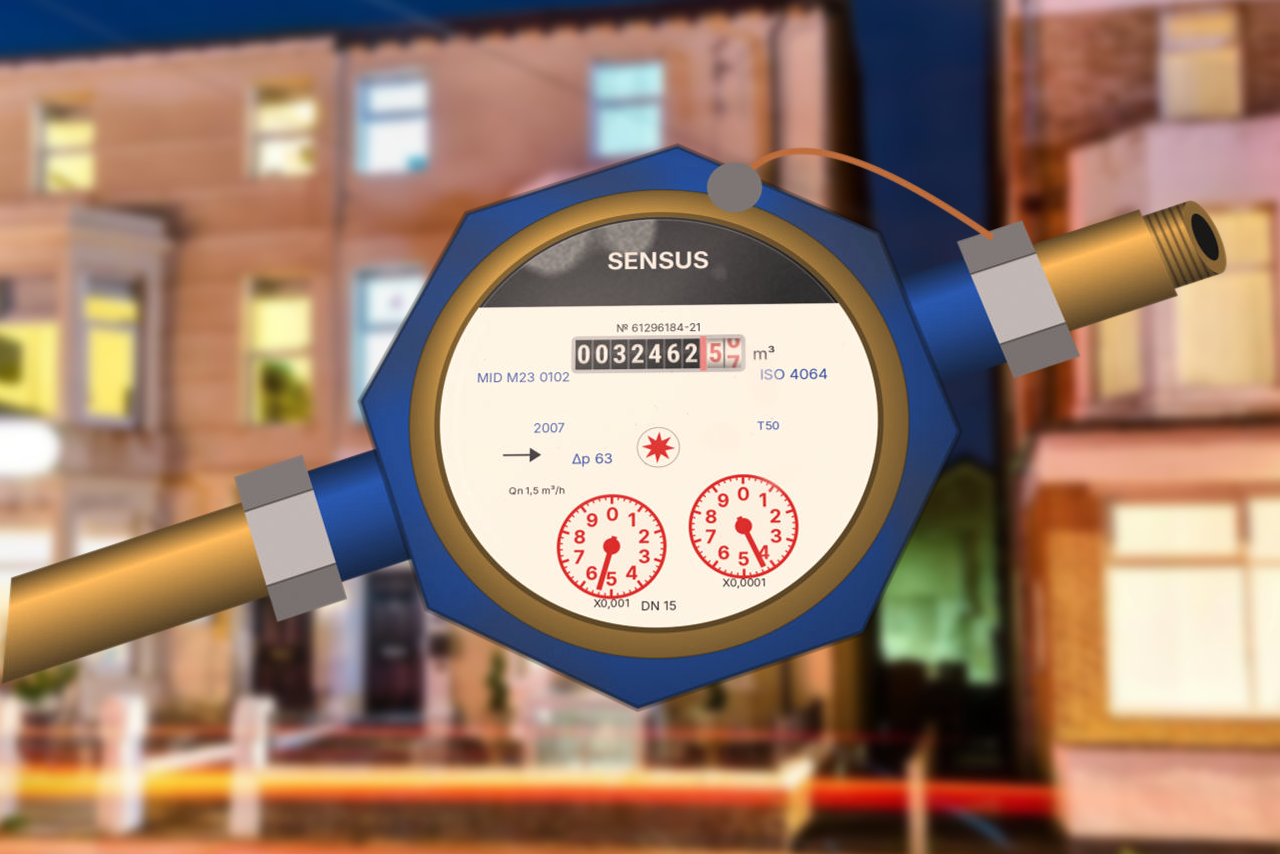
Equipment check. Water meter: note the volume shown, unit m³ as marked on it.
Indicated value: 32462.5654 m³
